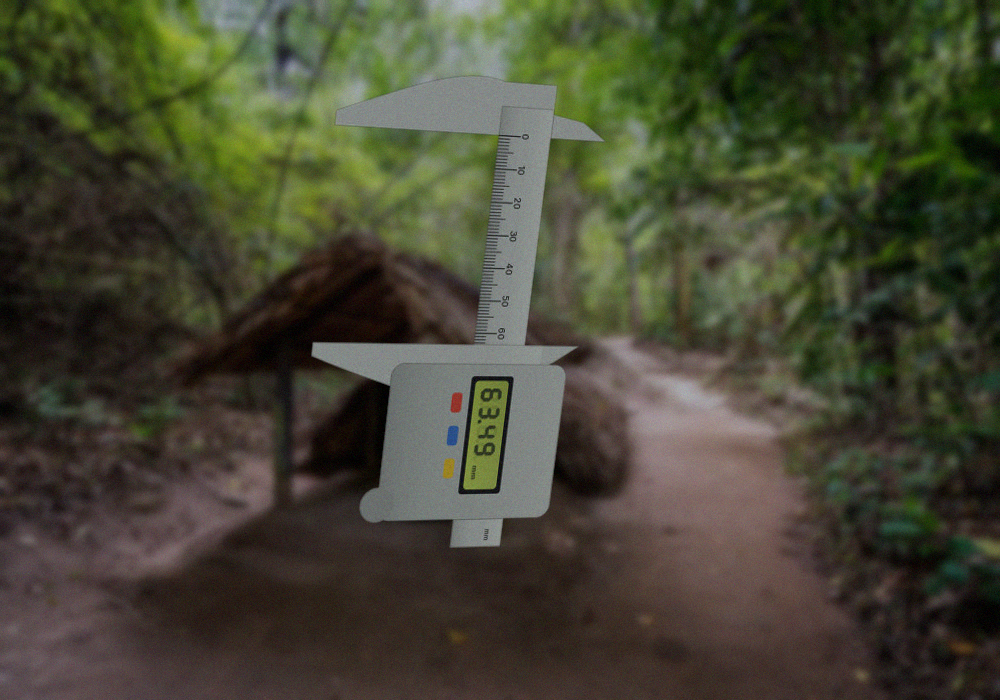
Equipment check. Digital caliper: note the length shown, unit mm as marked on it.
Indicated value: 63.49 mm
